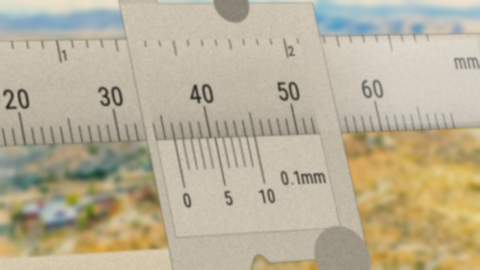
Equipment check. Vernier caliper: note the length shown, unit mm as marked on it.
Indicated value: 36.0 mm
